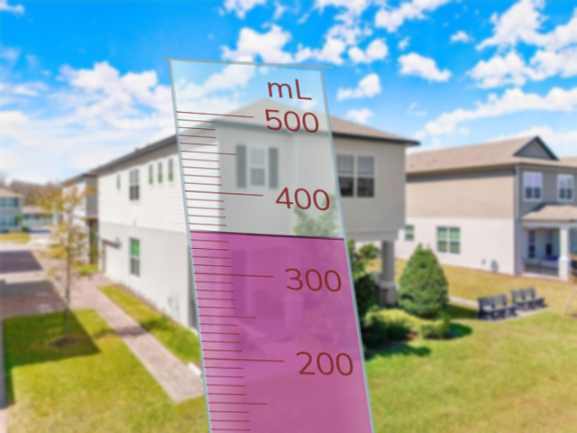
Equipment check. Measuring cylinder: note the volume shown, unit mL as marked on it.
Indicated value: 350 mL
